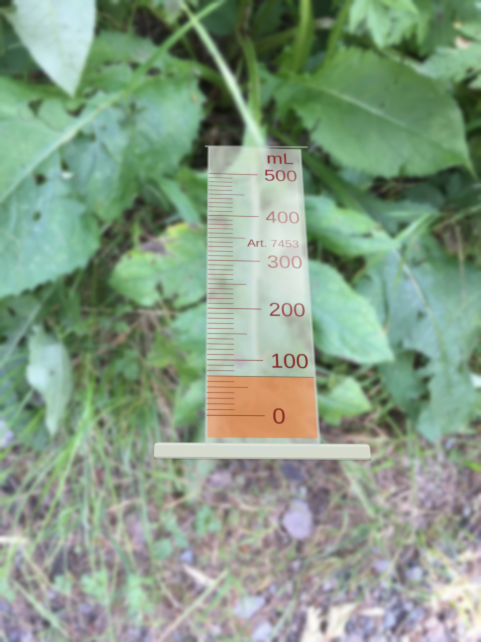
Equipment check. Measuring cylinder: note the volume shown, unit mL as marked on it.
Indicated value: 70 mL
